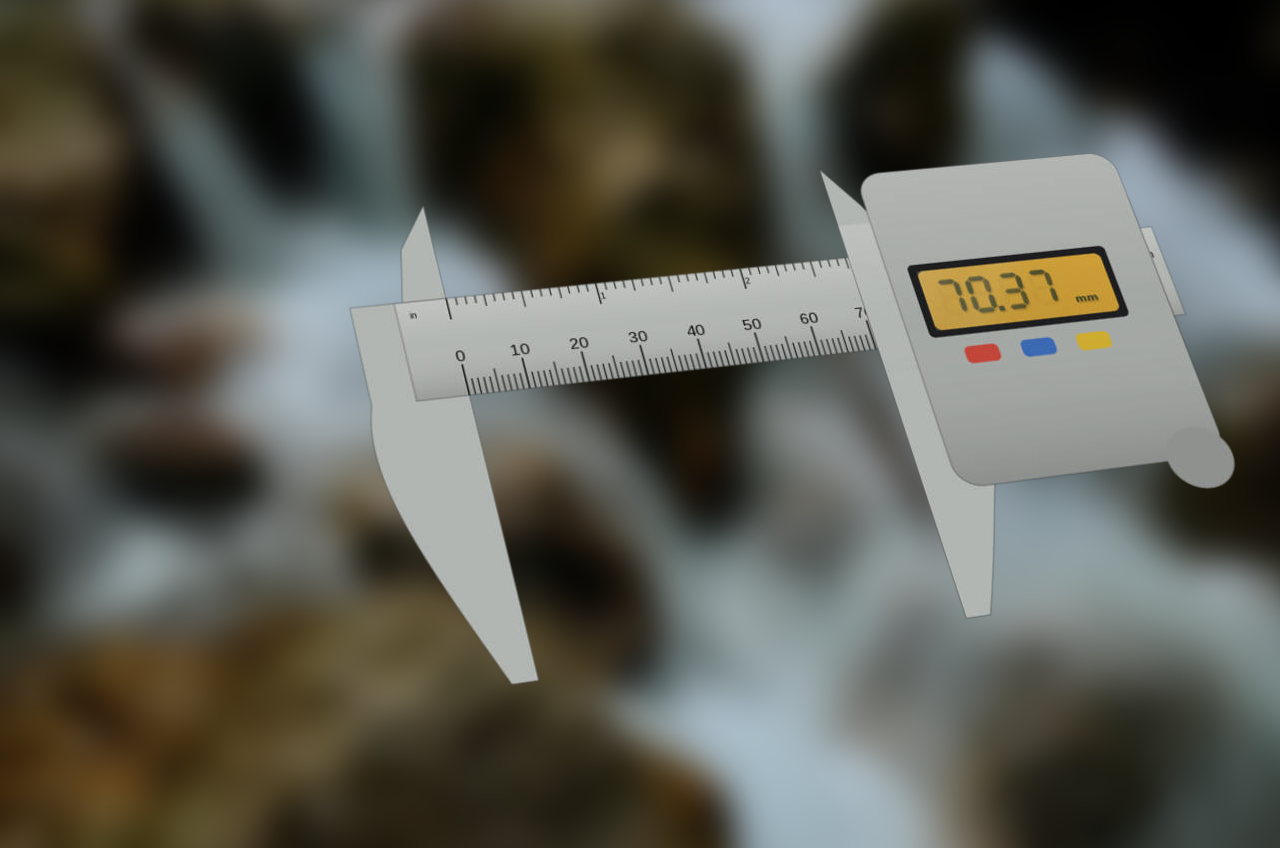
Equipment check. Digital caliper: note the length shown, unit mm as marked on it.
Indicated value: 70.37 mm
